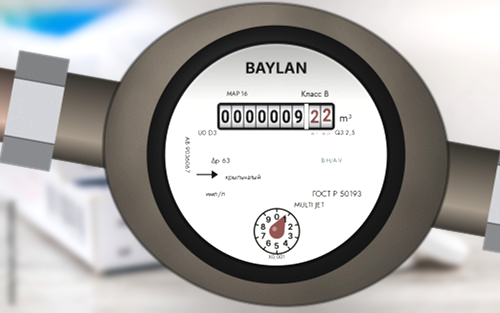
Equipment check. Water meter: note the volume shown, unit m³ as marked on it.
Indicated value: 9.220 m³
